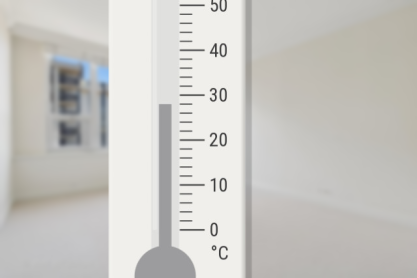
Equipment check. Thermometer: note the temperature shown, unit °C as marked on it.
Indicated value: 28 °C
